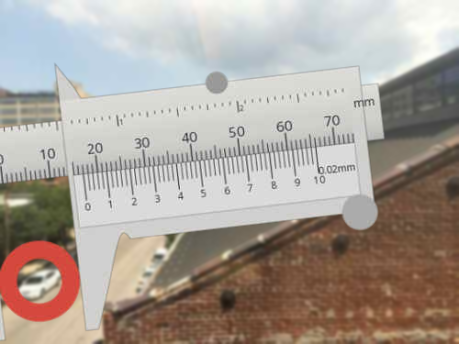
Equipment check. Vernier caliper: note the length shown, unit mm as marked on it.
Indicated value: 17.0 mm
